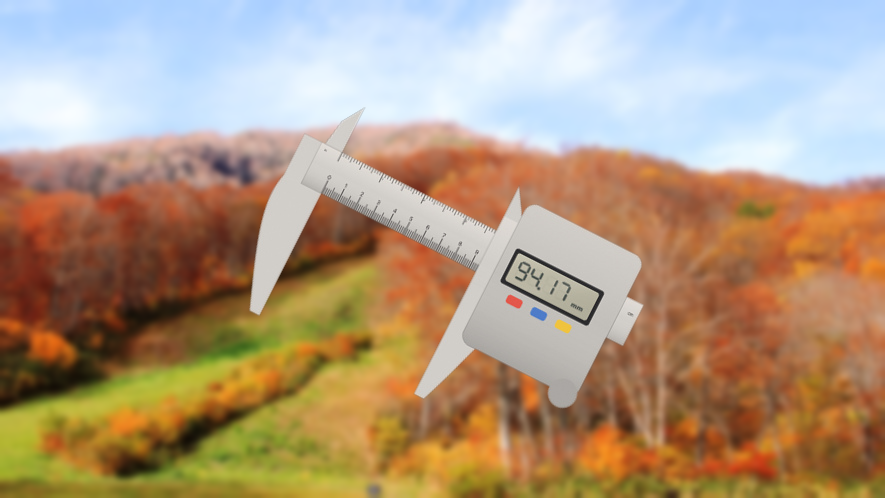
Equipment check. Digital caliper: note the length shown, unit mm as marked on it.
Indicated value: 94.17 mm
